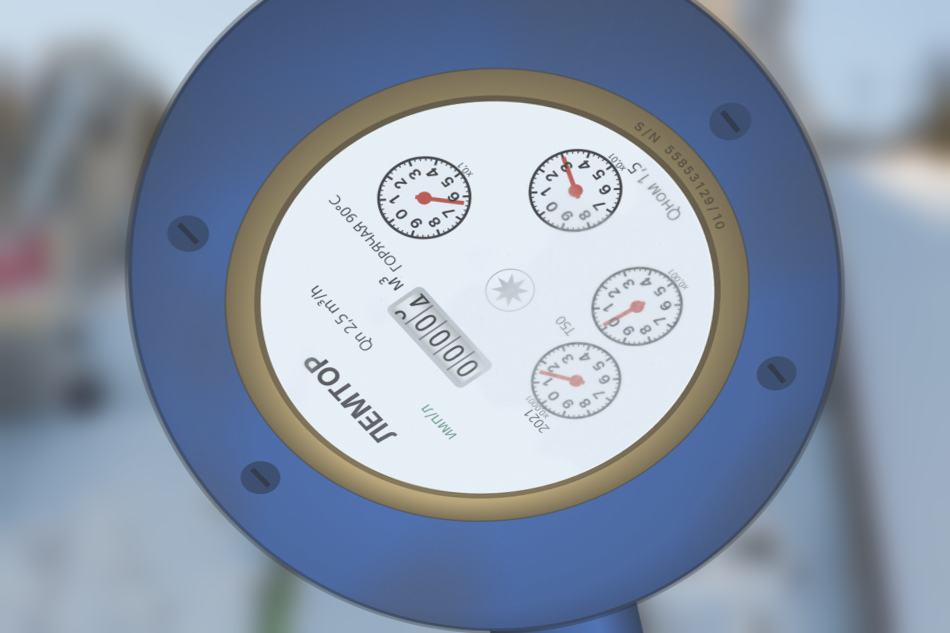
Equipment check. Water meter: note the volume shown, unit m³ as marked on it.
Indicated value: 3.6301 m³
